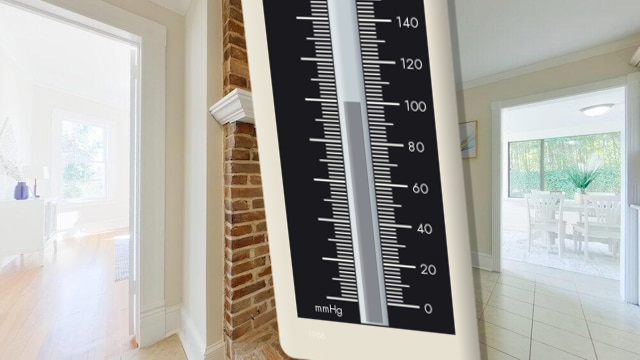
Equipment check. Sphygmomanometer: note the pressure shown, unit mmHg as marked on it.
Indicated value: 100 mmHg
